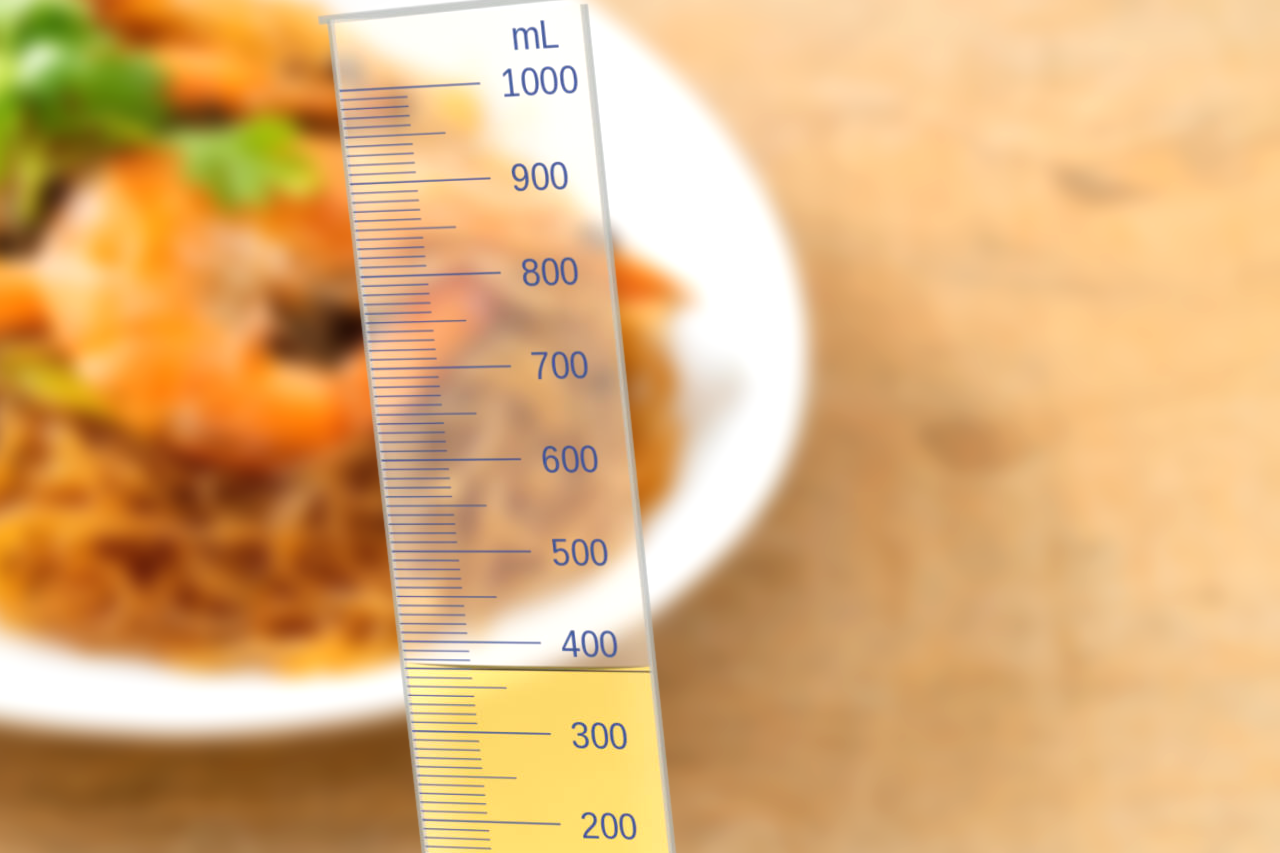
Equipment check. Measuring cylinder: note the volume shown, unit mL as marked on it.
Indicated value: 370 mL
